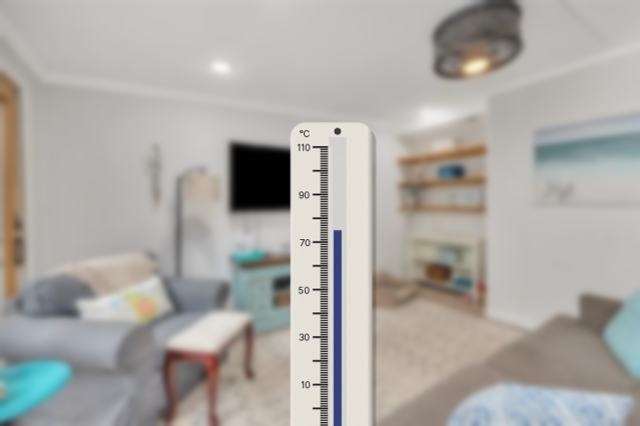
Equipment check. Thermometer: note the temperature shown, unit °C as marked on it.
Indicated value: 75 °C
